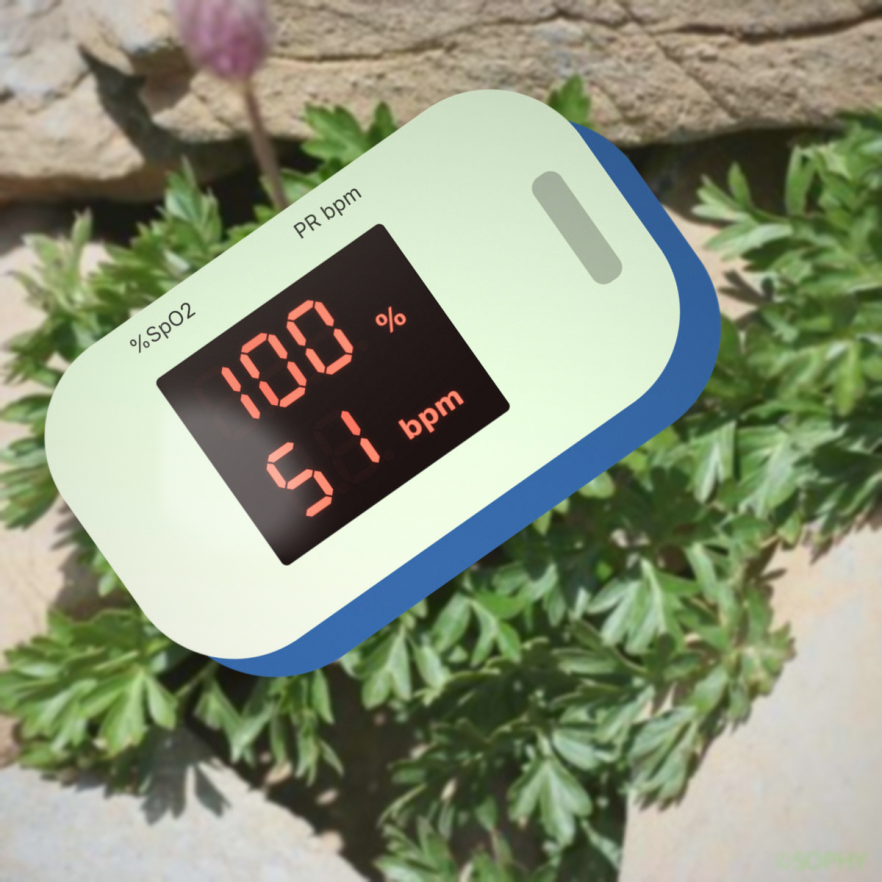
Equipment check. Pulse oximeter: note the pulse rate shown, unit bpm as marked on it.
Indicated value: 51 bpm
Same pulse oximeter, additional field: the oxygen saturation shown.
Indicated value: 100 %
